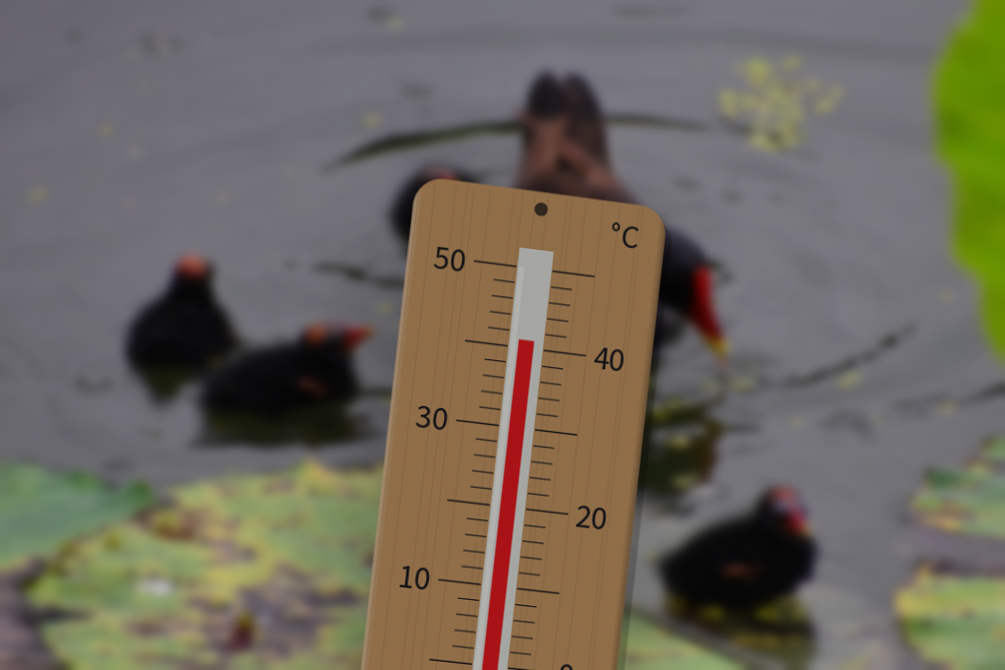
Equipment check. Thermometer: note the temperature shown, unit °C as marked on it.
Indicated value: 41 °C
